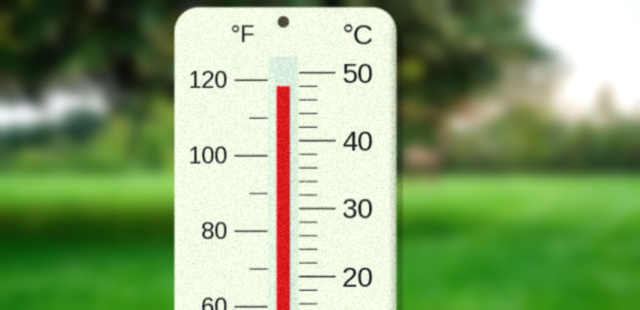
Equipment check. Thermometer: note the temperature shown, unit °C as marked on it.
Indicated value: 48 °C
